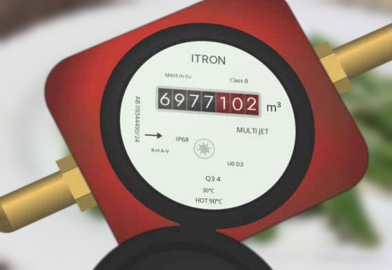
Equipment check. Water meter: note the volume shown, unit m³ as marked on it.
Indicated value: 6977.102 m³
